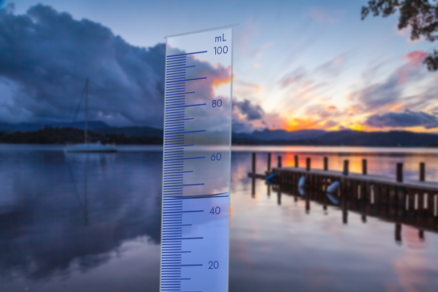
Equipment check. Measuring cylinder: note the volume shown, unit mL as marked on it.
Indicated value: 45 mL
